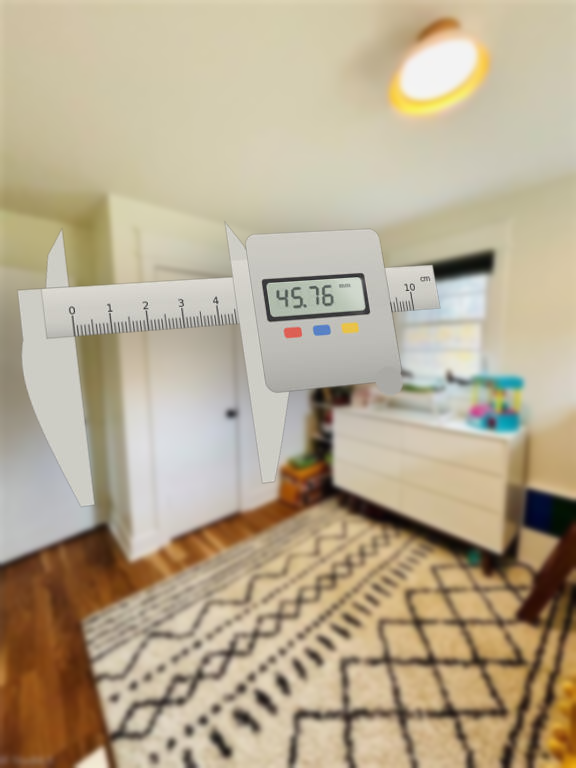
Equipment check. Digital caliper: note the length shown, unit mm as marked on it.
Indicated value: 45.76 mm
